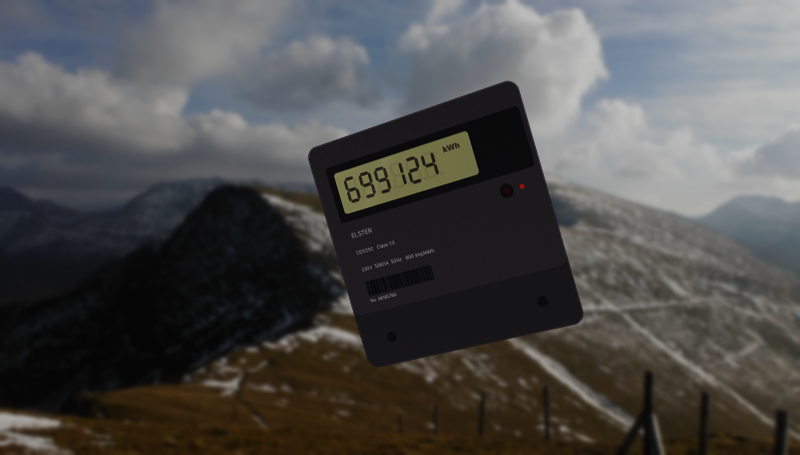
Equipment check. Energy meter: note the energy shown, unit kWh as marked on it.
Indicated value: 699124 kWh
